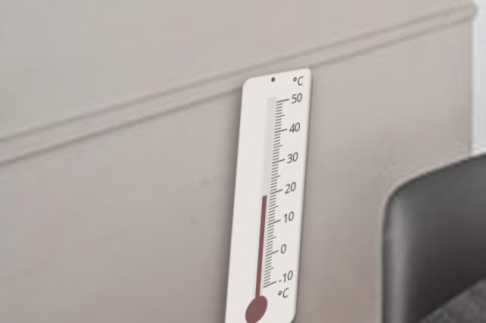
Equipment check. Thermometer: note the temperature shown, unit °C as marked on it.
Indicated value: 20 °C
